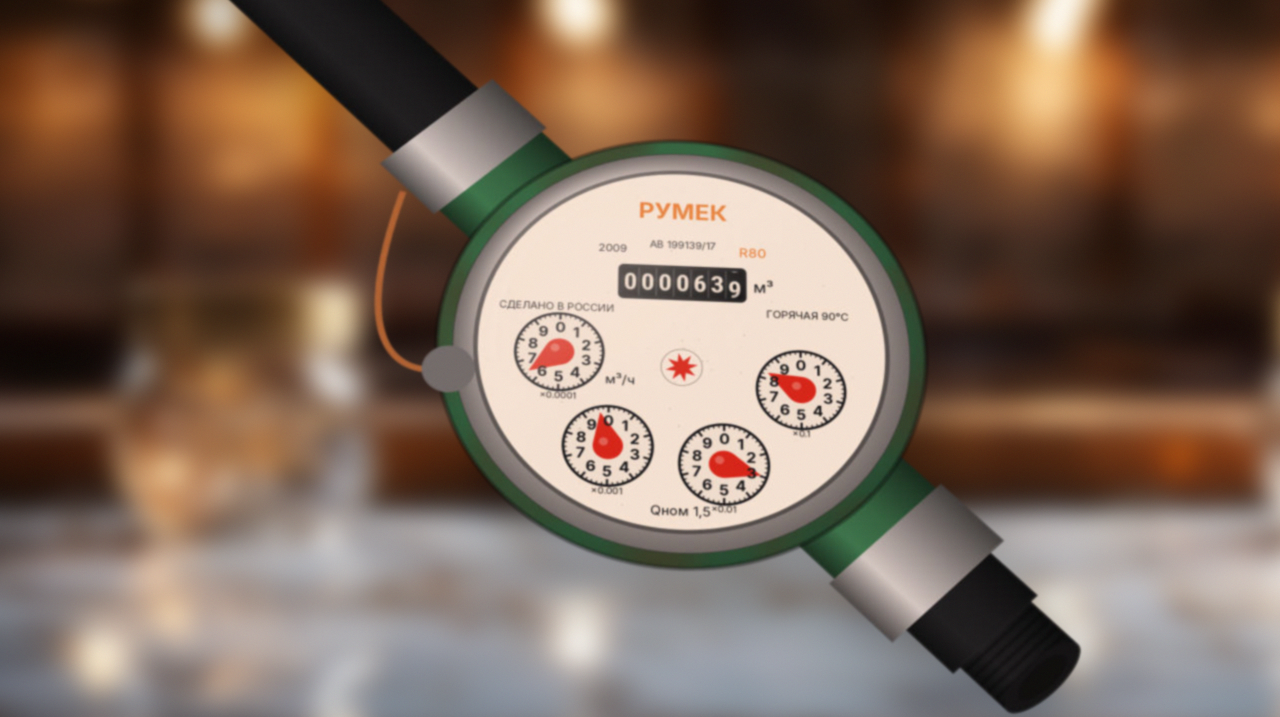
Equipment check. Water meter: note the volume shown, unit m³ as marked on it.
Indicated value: 638.8296 m³
